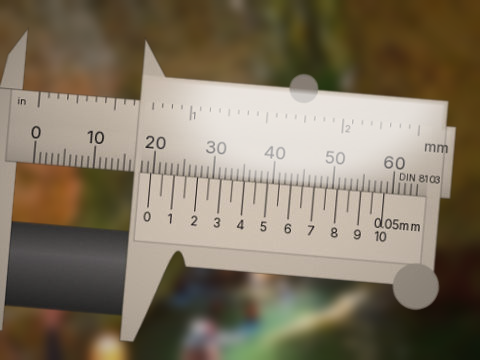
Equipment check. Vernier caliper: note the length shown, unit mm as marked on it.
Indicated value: 19.6 mm
